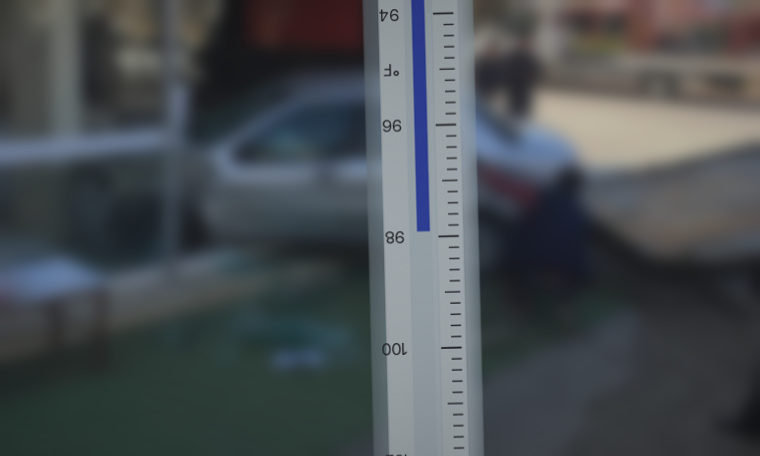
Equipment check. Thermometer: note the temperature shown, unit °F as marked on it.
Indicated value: 97.9 °F
